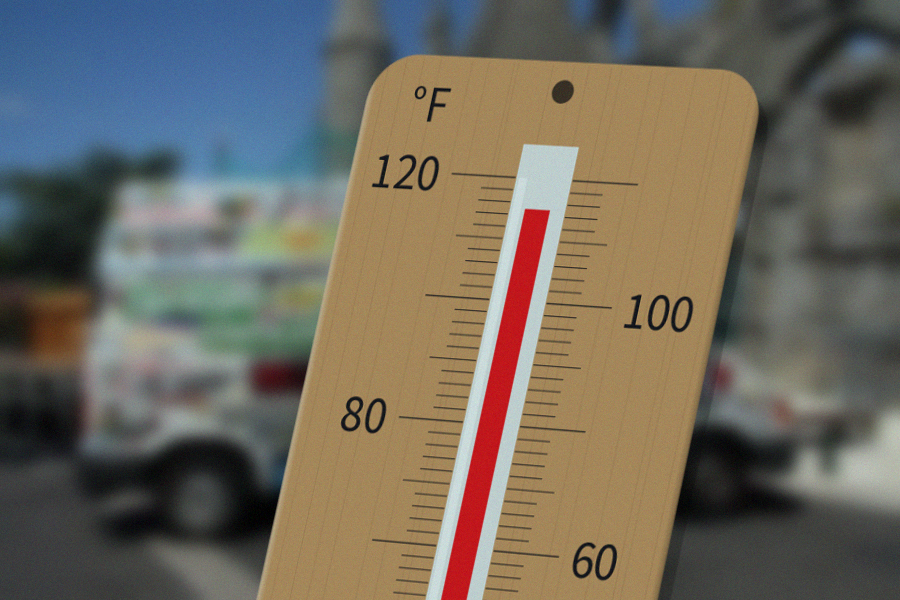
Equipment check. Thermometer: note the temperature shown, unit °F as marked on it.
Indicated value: 115 °F
